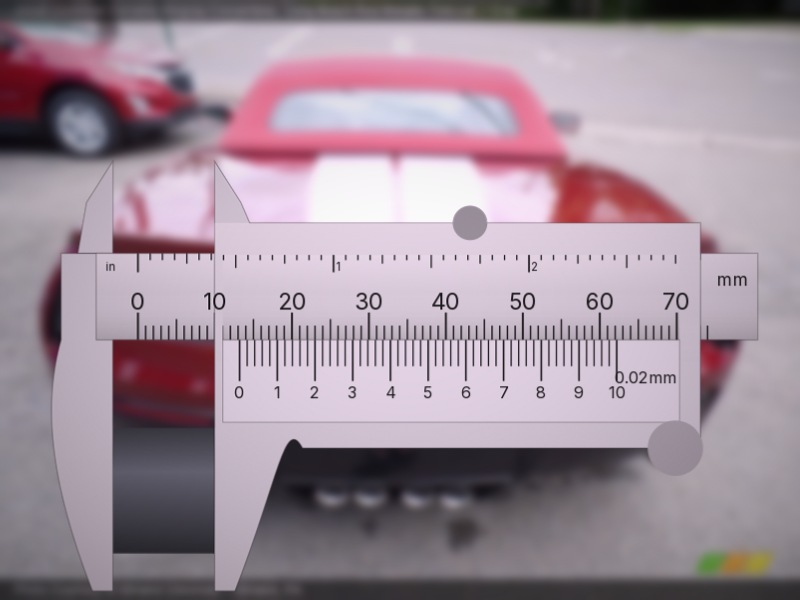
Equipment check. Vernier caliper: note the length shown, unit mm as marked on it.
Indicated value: 13.2 mm
